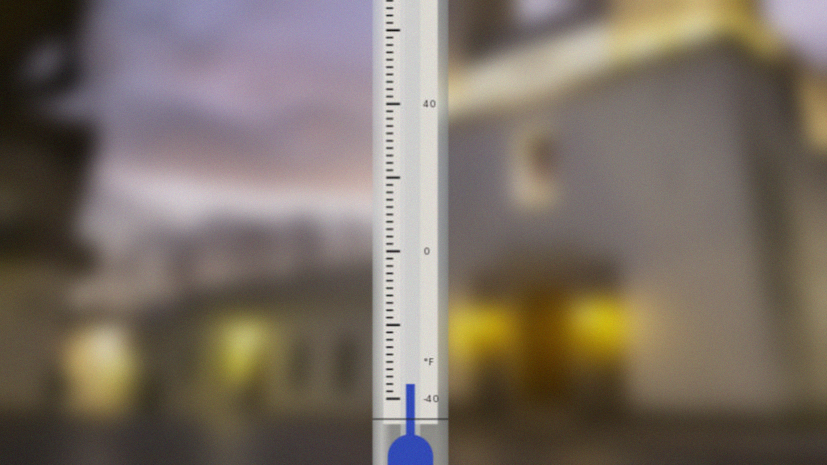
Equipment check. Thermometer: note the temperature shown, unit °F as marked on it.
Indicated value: -36 °F
